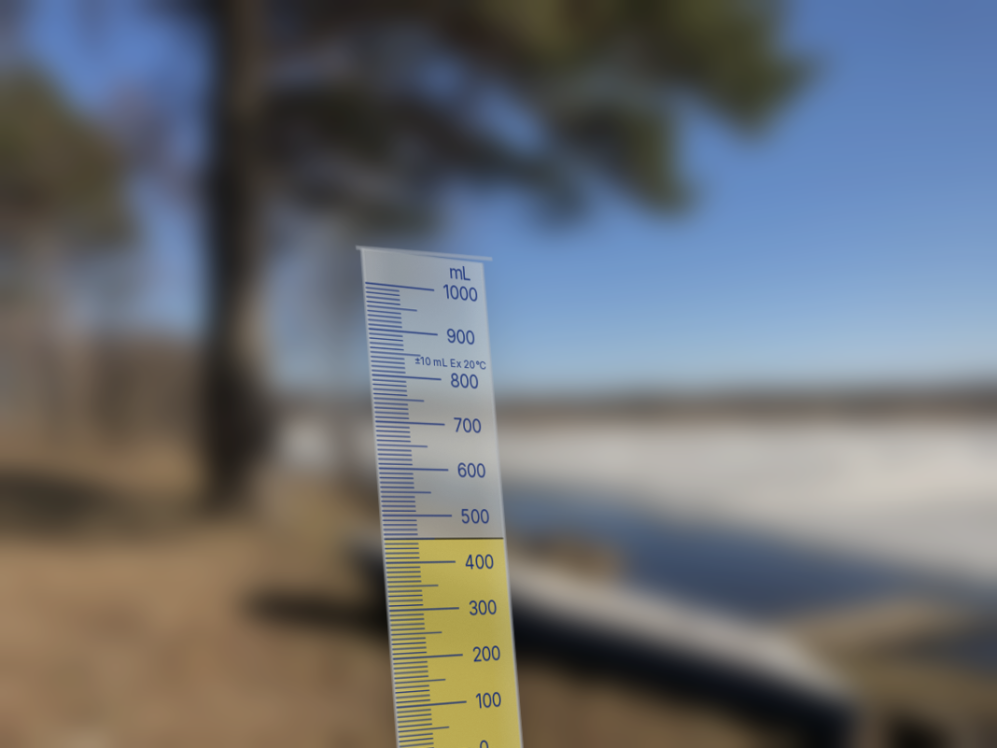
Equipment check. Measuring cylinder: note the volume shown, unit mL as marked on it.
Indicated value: 450 mL
